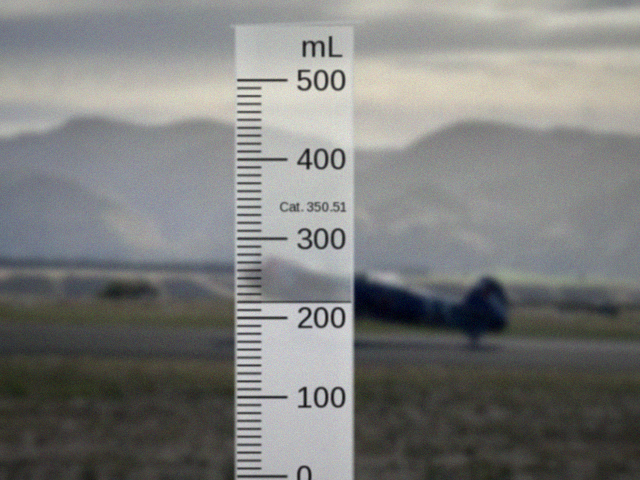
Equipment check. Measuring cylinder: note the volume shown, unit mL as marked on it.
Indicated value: 220 mL
